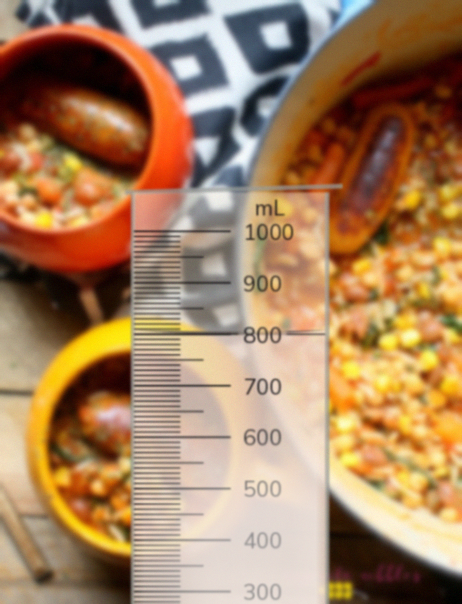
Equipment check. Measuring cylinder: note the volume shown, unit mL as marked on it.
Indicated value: 800 mL
